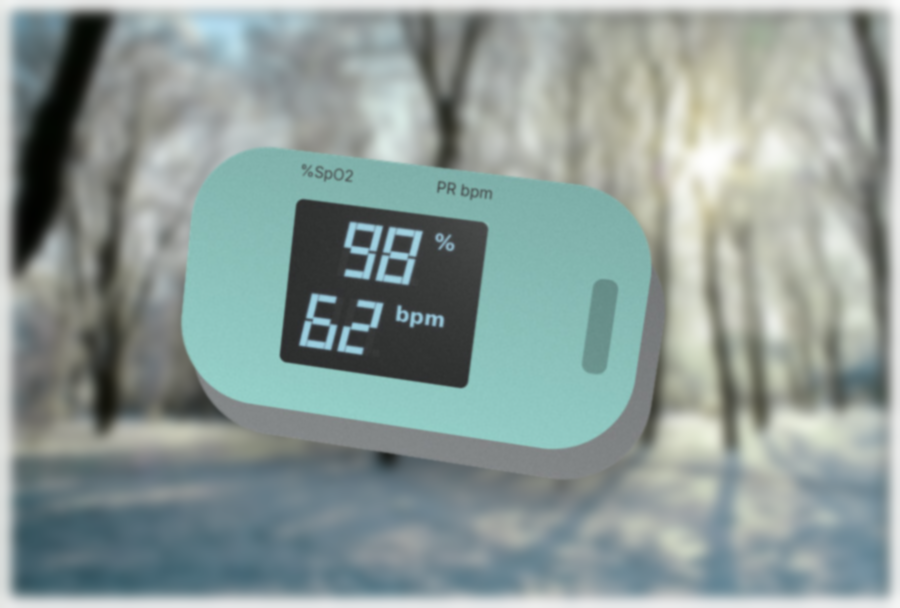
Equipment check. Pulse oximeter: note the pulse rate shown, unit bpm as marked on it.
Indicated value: 62 bpm
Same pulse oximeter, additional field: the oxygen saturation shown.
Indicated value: 98 %
